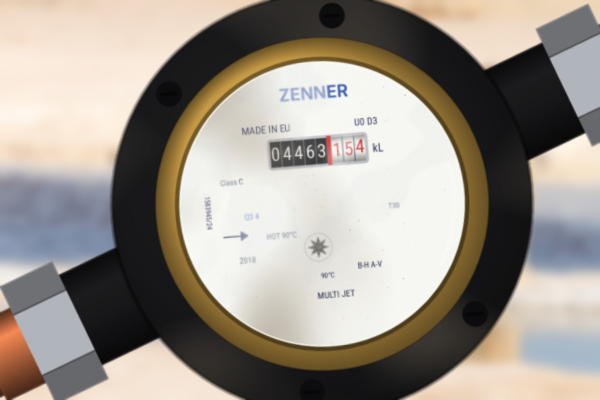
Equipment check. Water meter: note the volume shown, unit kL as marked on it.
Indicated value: 4463.154 kL
